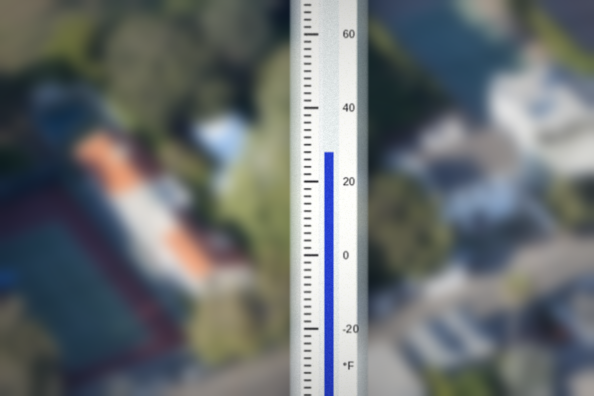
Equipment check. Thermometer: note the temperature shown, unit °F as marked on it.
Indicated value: 28 °F
